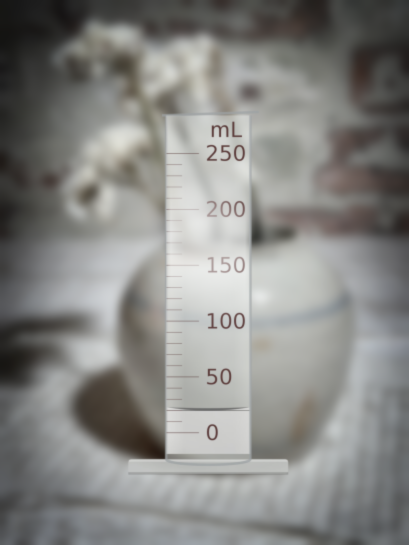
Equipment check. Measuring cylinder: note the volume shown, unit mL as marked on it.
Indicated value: 20 mL
